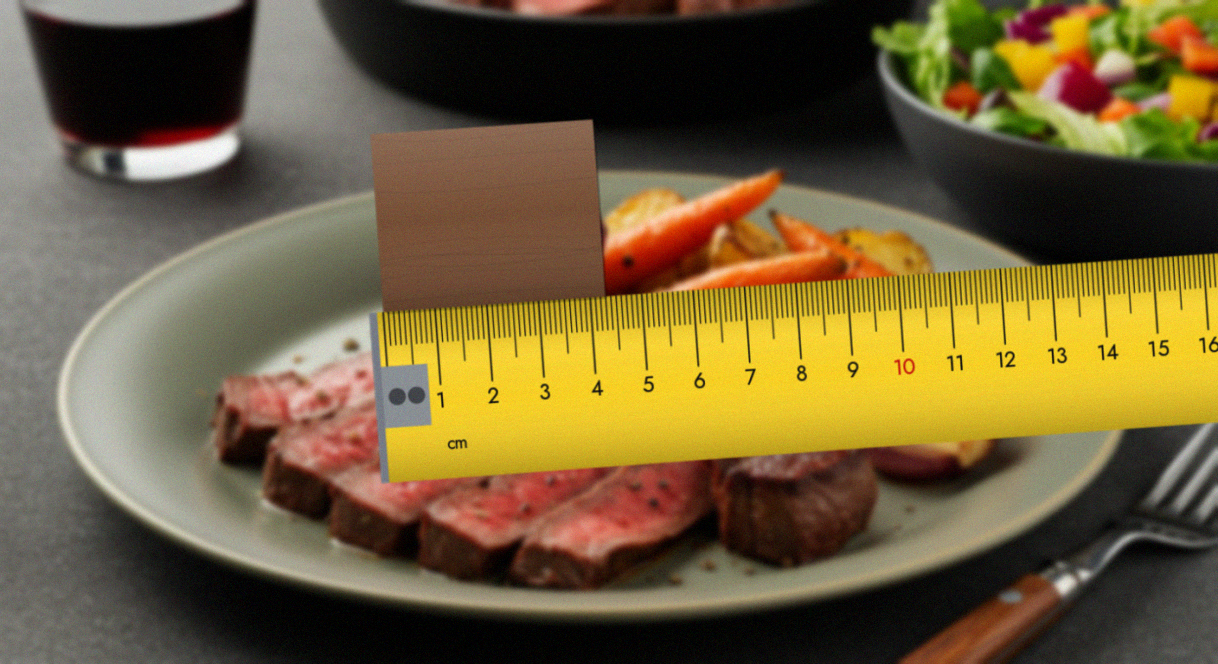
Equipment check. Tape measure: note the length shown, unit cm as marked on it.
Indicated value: 4.3 cm
